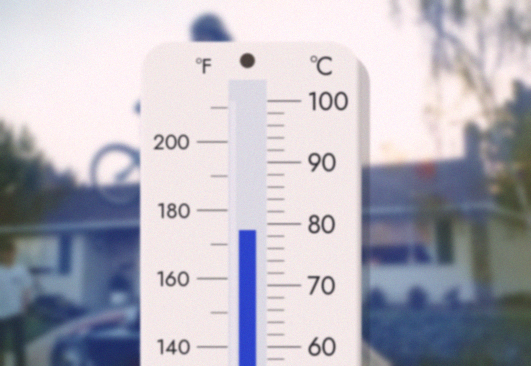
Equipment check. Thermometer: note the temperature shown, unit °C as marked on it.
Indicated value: 79 °C
